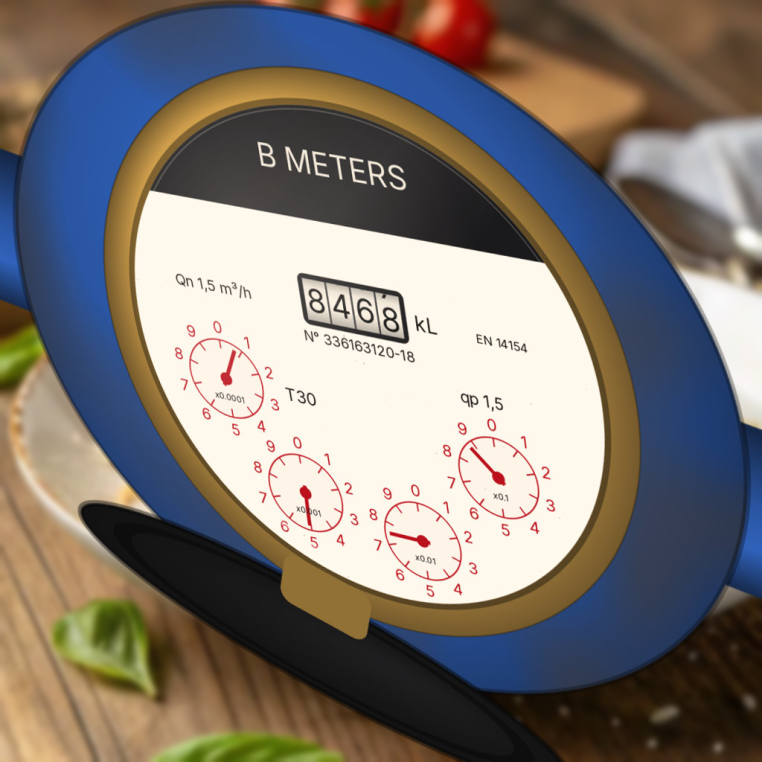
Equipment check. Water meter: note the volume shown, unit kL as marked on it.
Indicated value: 8467.8750 kL
